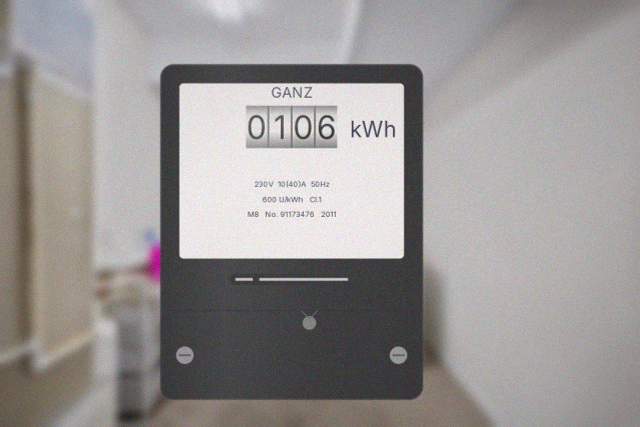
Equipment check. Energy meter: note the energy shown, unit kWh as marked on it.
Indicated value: 106 kWh
